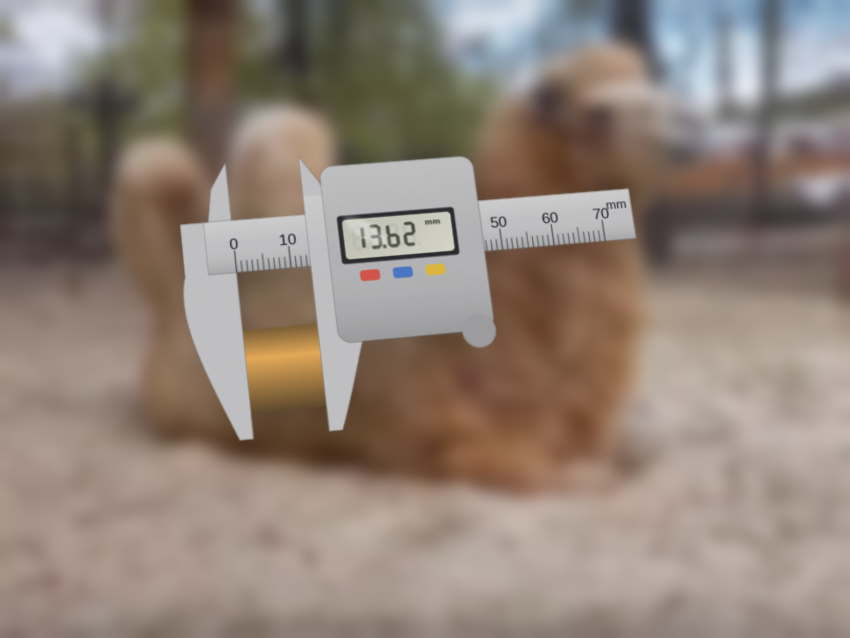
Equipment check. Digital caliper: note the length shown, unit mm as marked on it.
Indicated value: 13.62 mm
